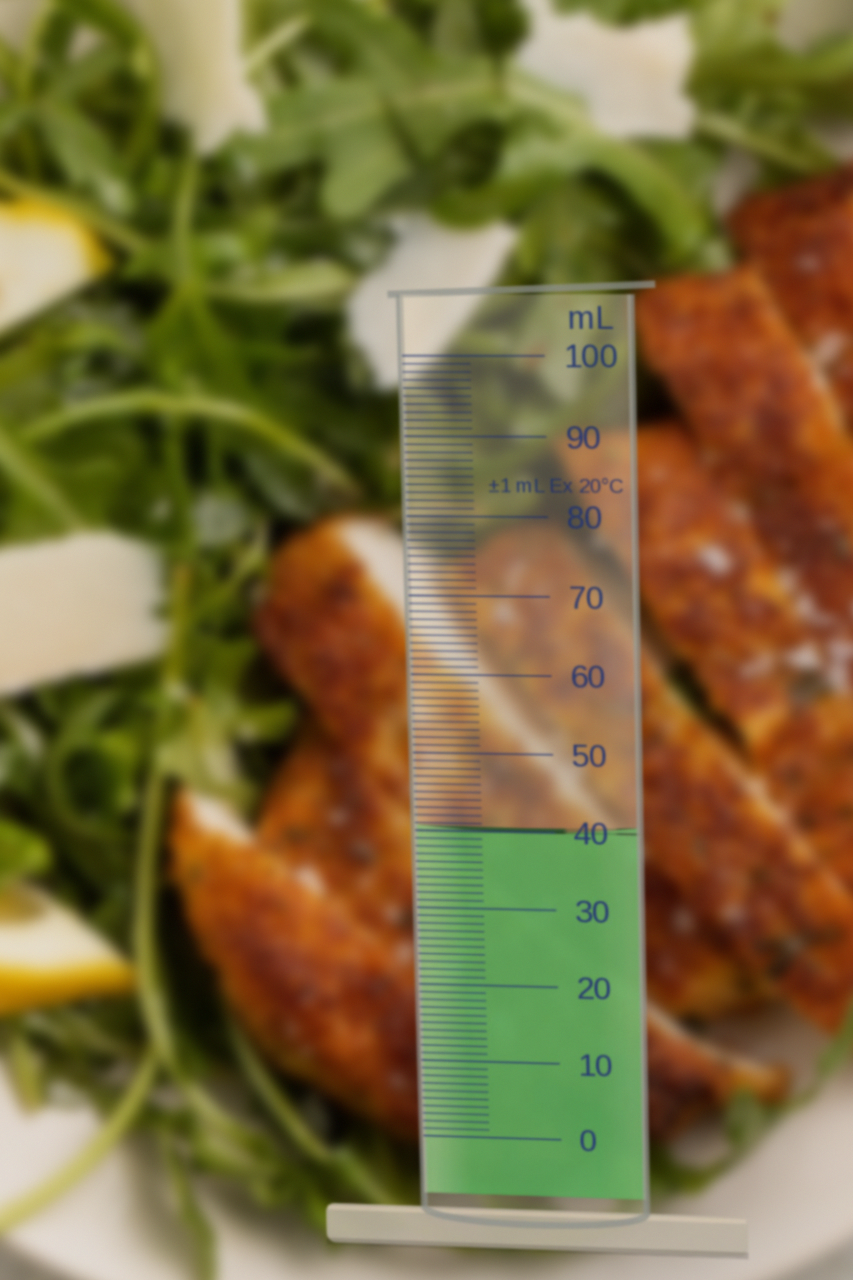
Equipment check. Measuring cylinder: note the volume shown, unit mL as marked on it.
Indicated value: 40 mL
